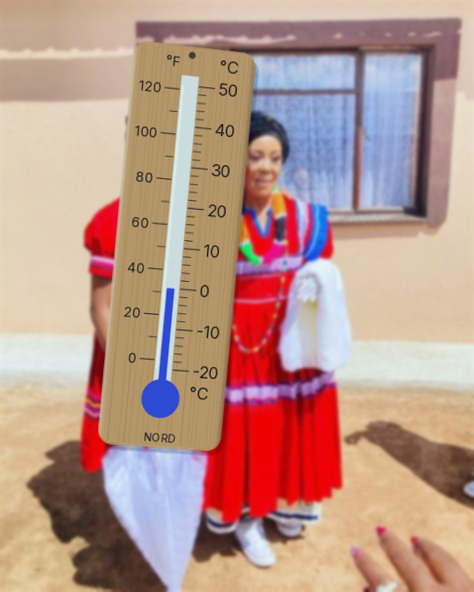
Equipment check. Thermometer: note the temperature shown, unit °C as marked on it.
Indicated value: 0 °C
